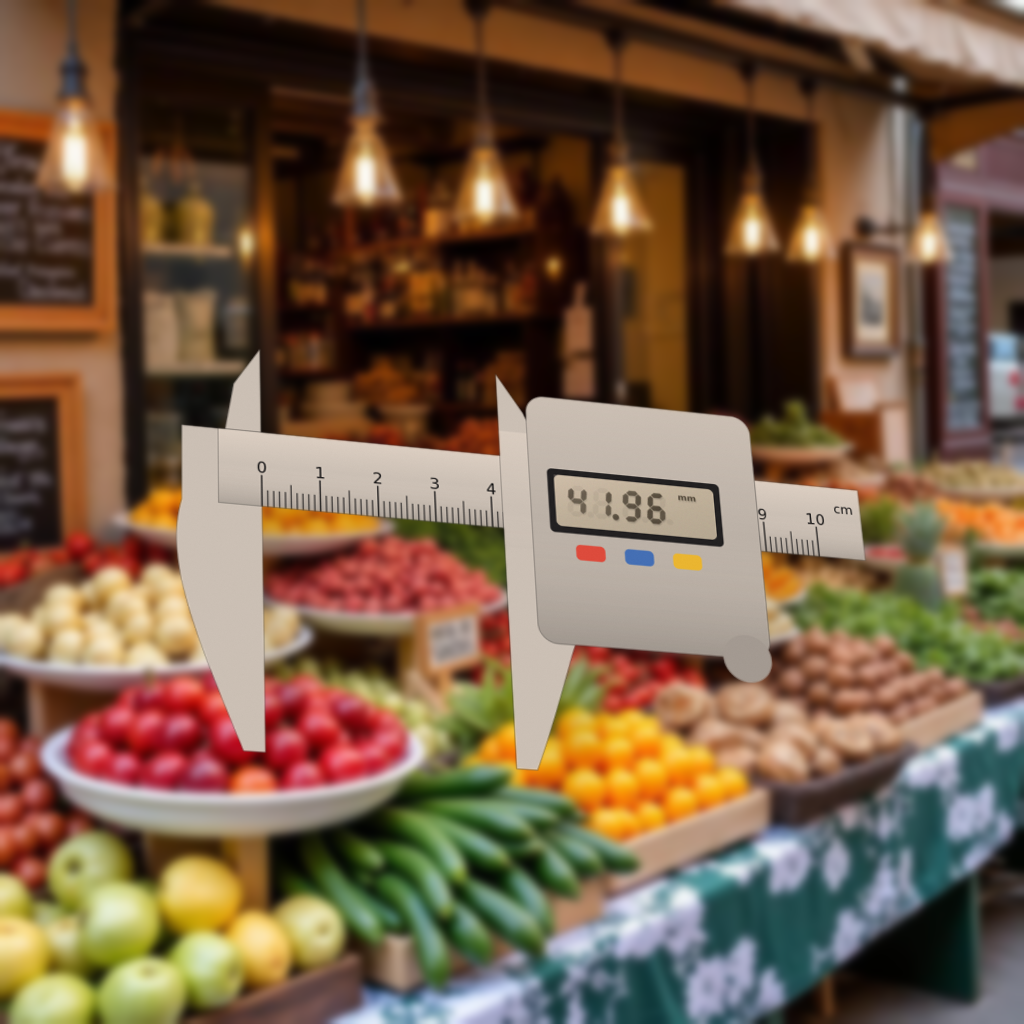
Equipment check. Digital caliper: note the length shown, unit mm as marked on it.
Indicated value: 41.96 mm
